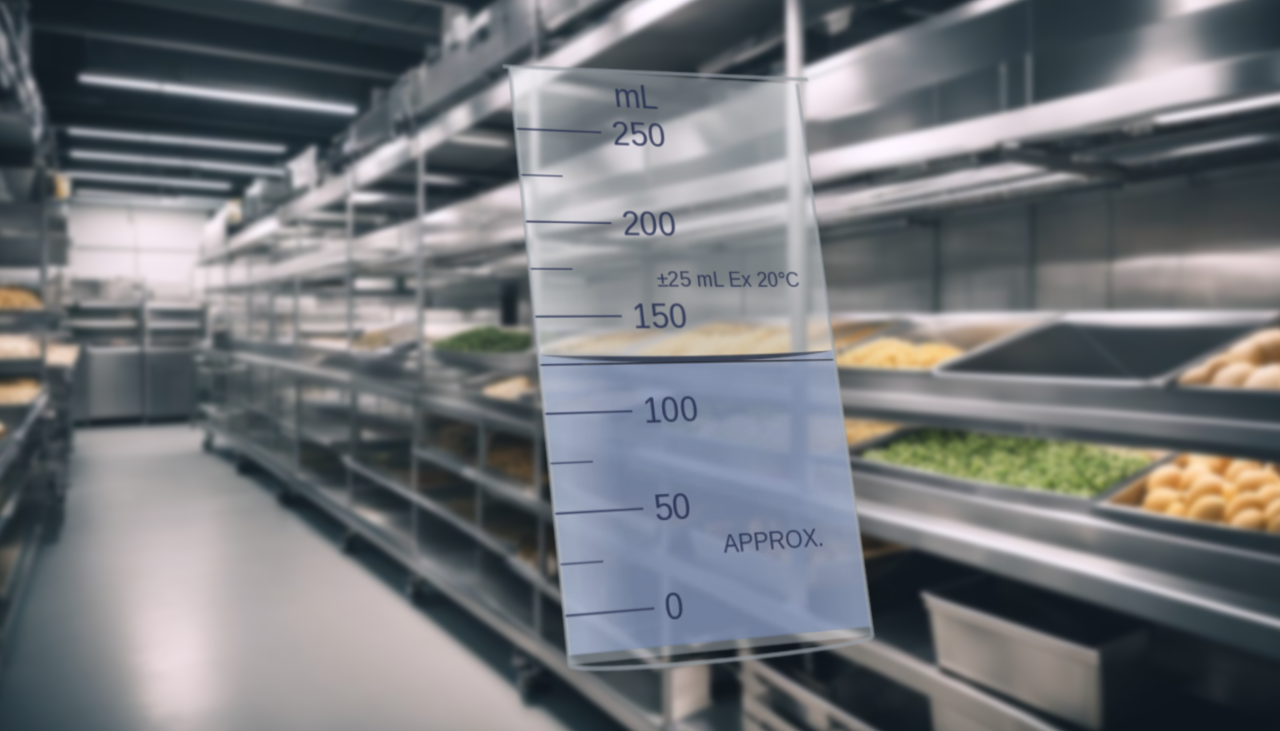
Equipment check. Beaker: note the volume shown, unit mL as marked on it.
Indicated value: 125 mL
